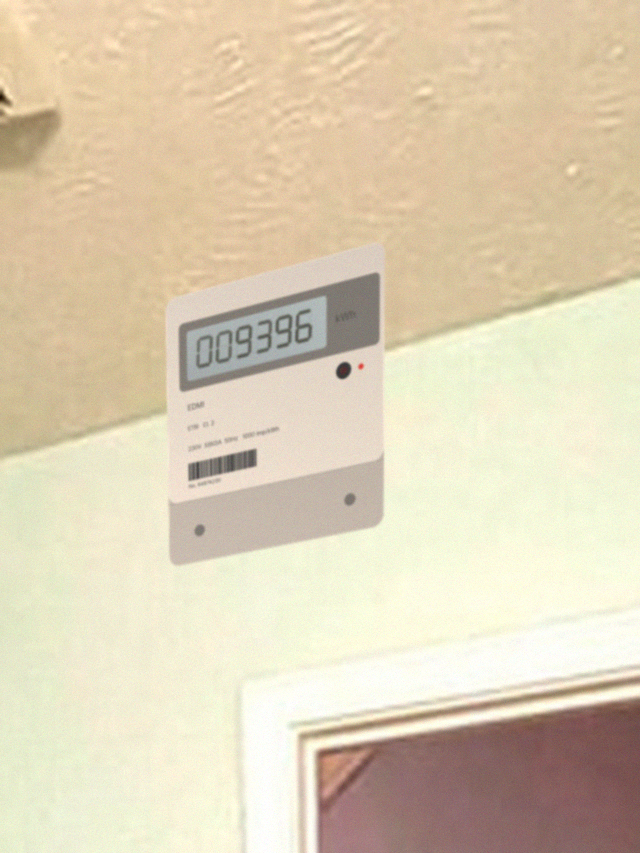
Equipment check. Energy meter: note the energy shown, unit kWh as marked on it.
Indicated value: 9396 kWh
